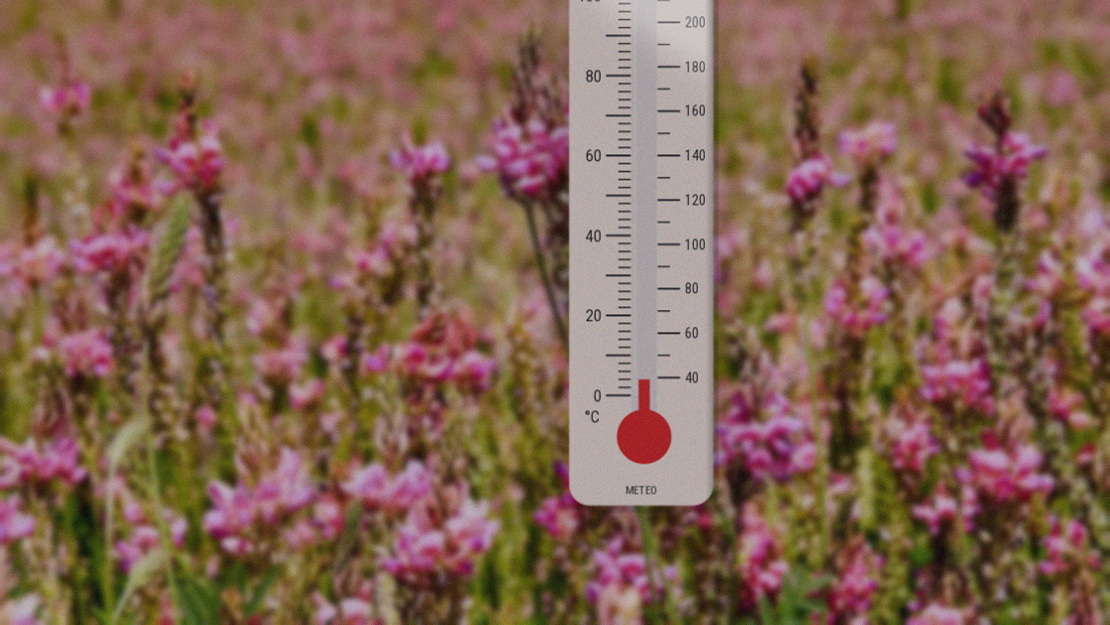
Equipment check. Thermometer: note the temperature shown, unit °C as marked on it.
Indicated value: 4 °C
